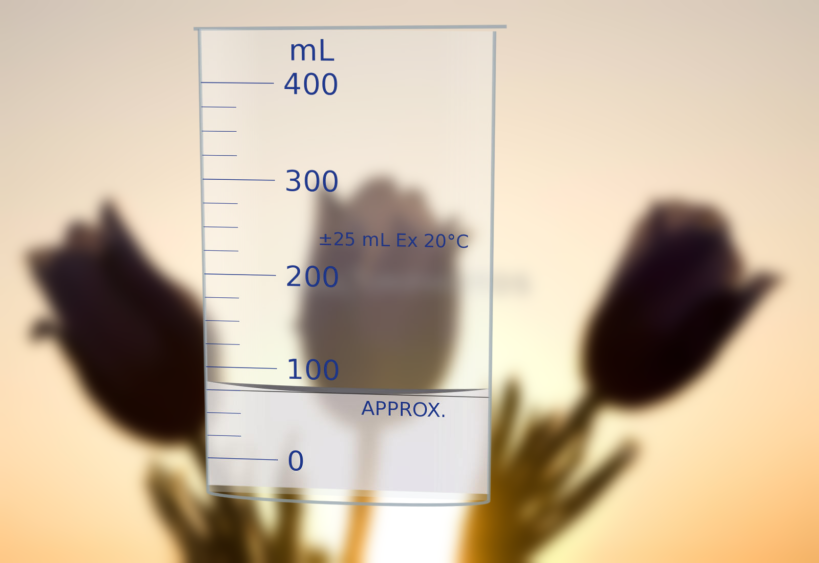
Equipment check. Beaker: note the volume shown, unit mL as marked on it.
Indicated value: 75 mL
